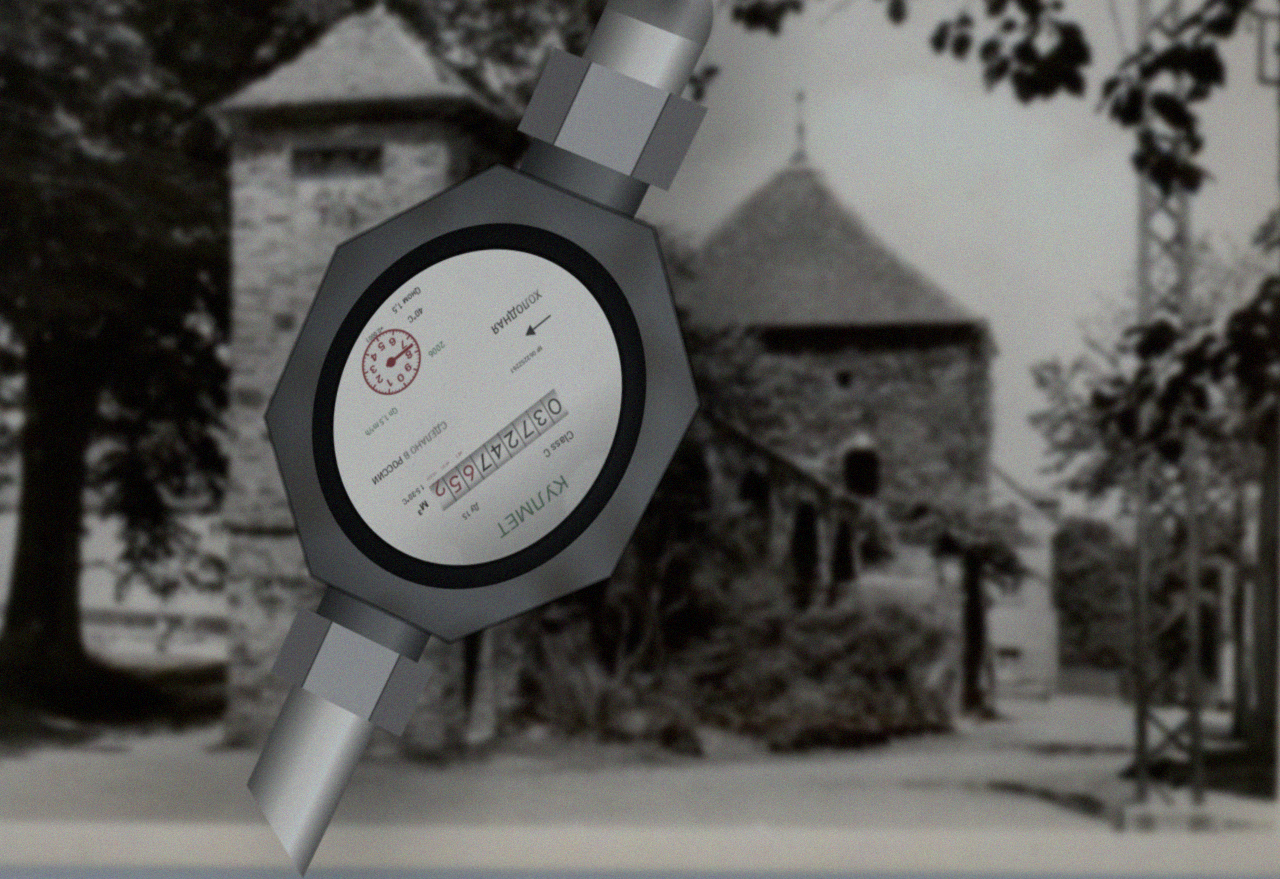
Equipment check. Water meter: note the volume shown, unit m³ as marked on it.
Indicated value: 37247.6517 m³
